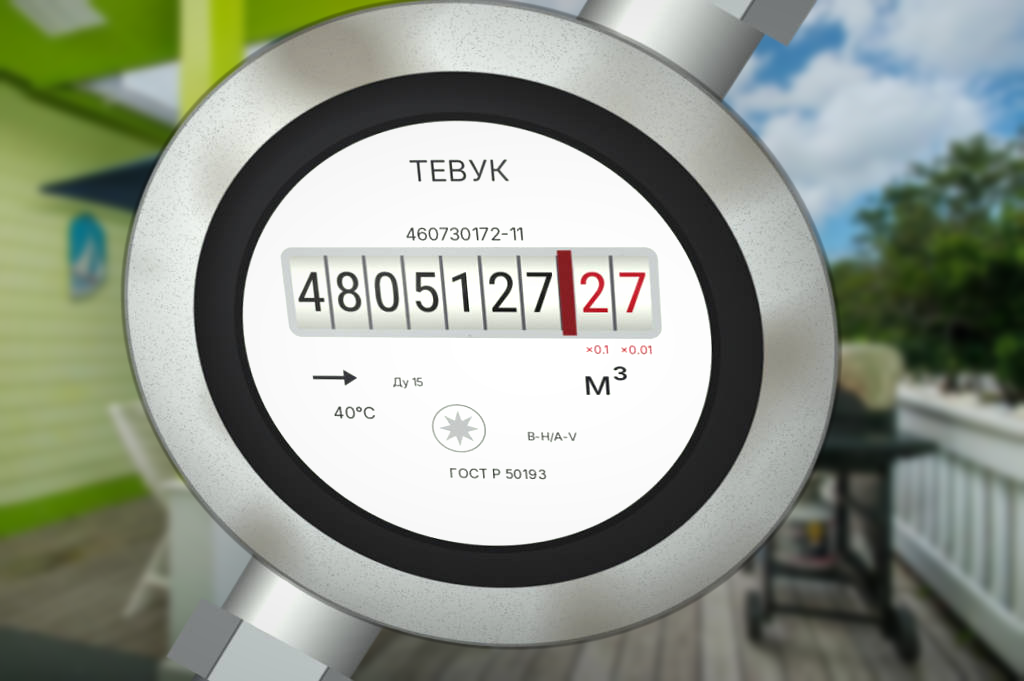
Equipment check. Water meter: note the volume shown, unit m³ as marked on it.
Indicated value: 4805127.27 m³
